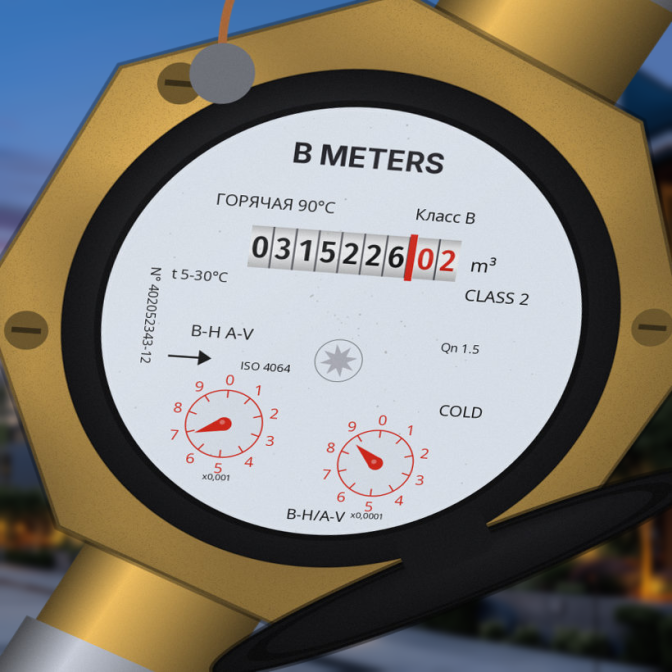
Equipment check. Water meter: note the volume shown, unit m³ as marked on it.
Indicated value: 315226.0268 m³
